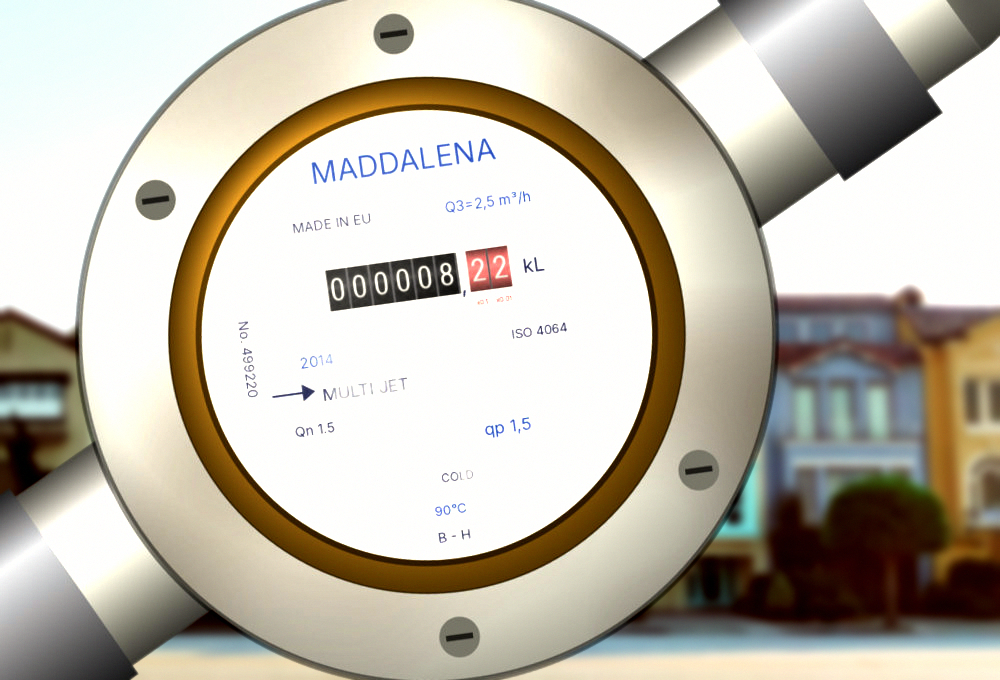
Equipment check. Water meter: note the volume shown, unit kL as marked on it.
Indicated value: 8.22 kL
